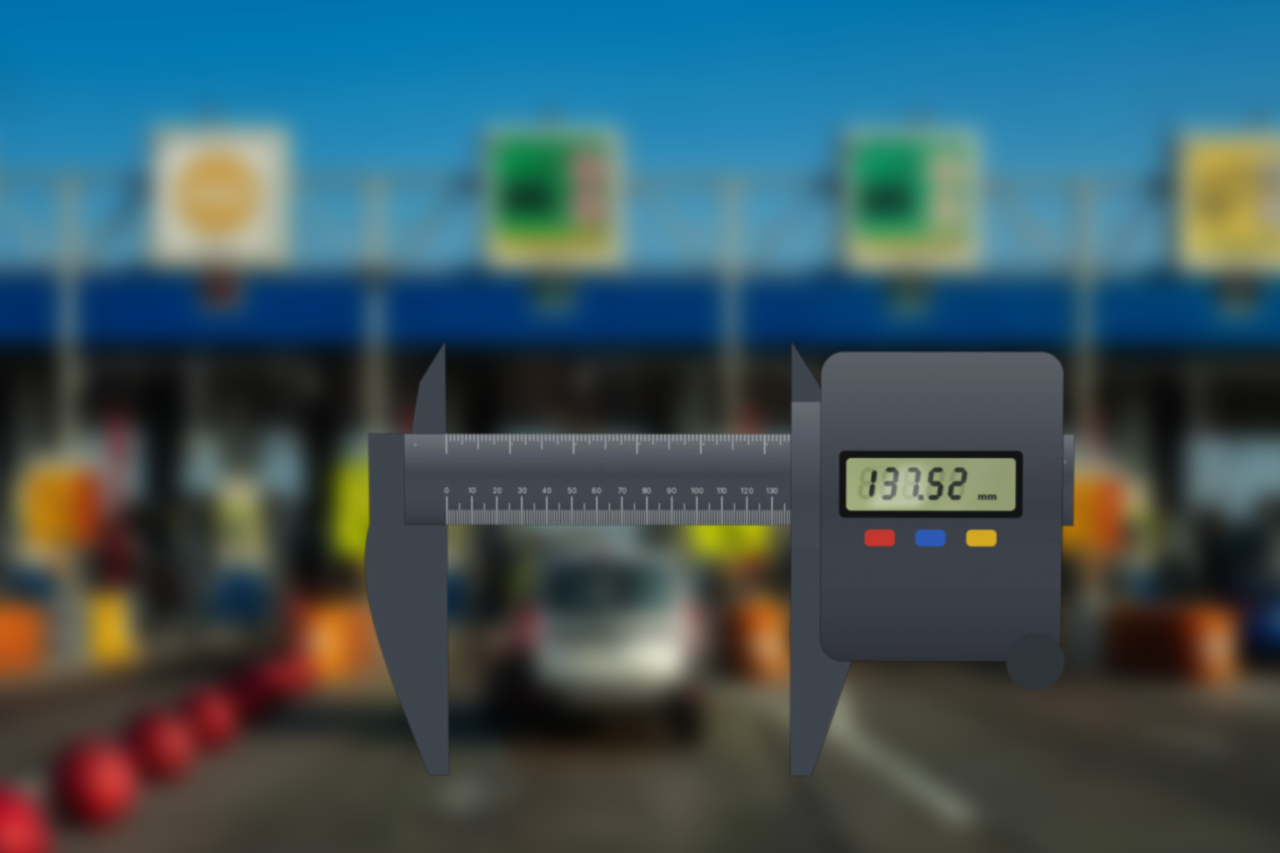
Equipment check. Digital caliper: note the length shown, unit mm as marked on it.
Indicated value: 137.52 mm
